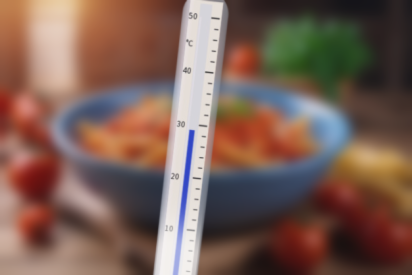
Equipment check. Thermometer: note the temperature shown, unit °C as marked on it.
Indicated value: 29 °C
